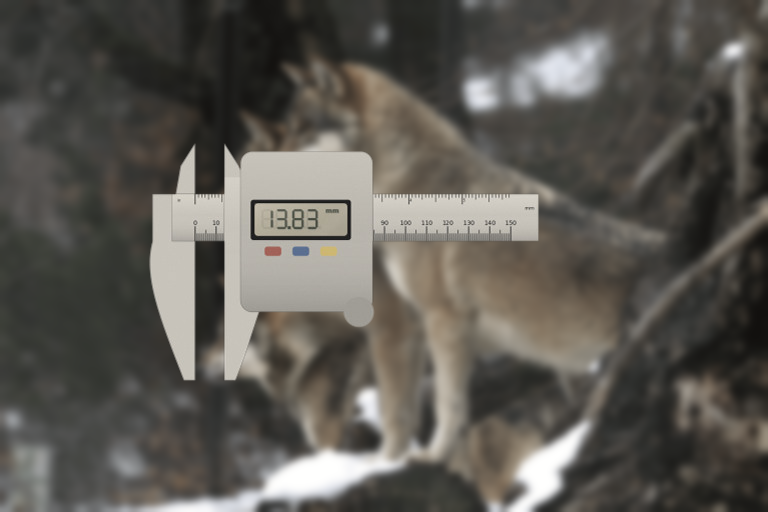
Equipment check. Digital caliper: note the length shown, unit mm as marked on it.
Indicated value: 13.83 mm
